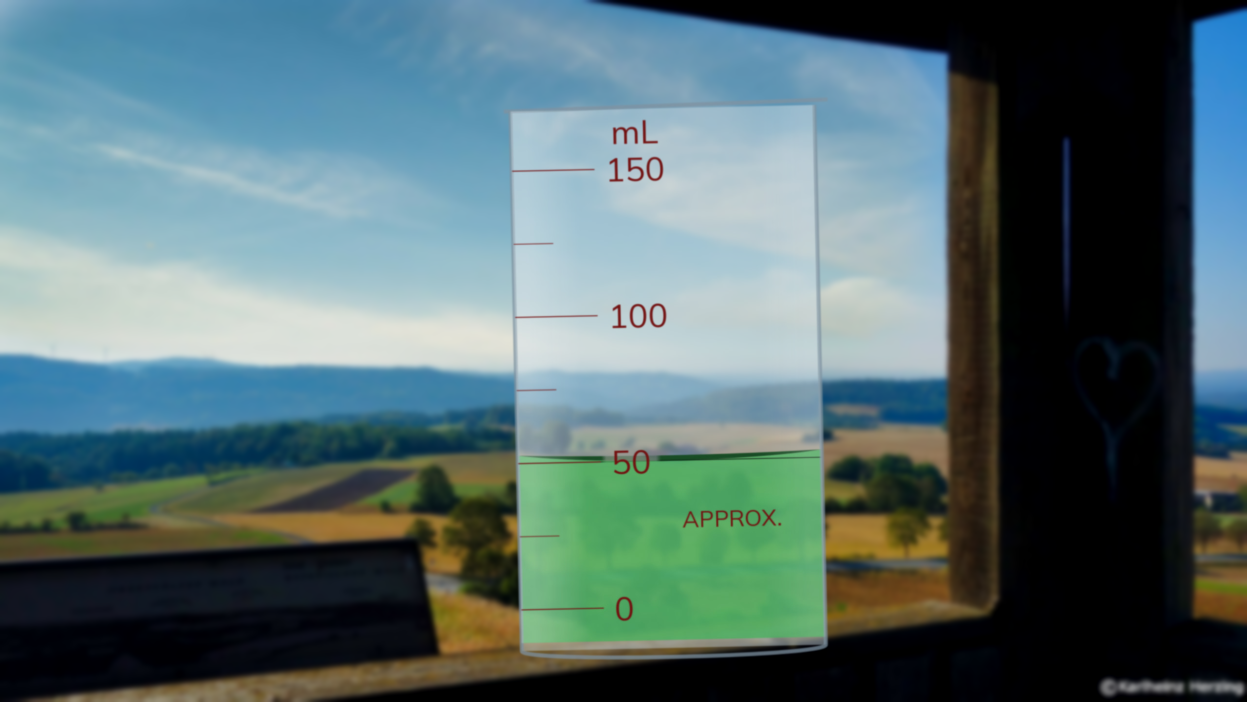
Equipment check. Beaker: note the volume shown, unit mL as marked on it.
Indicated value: 50 mL
